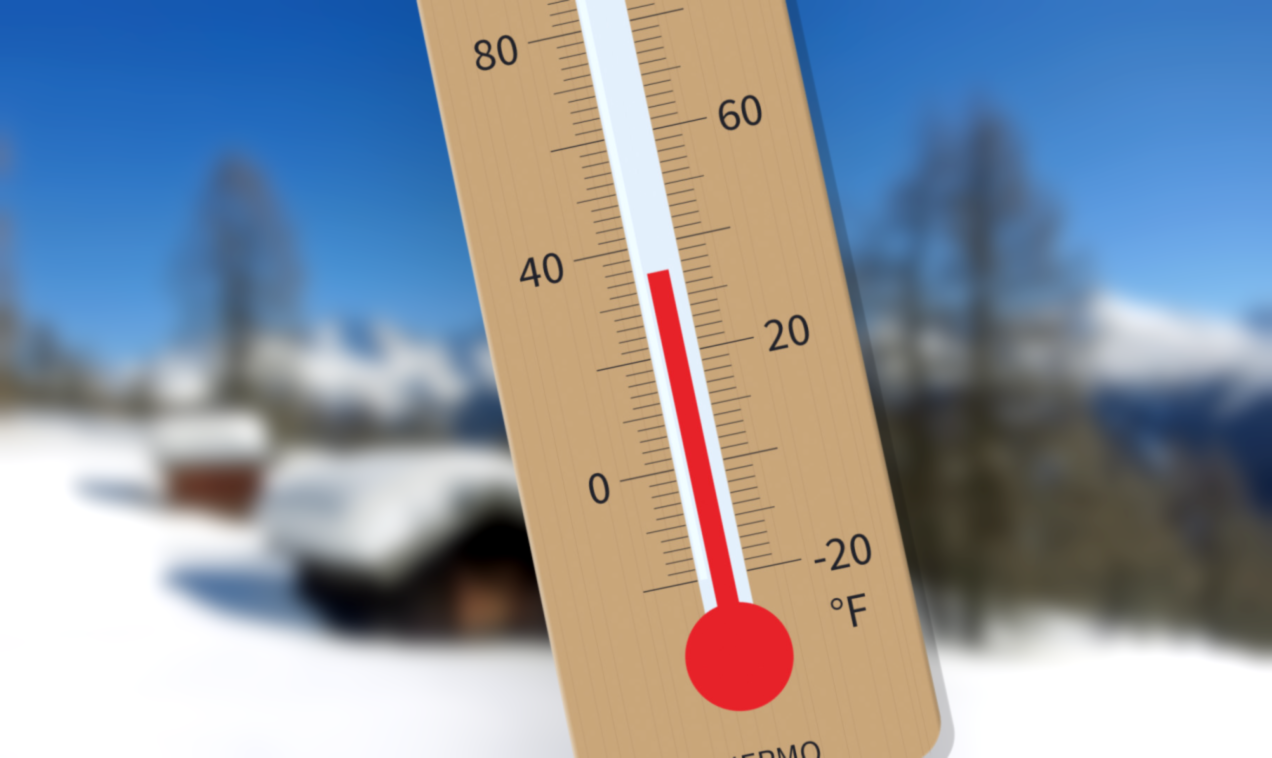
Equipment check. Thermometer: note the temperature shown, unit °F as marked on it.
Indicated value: 35 °F
